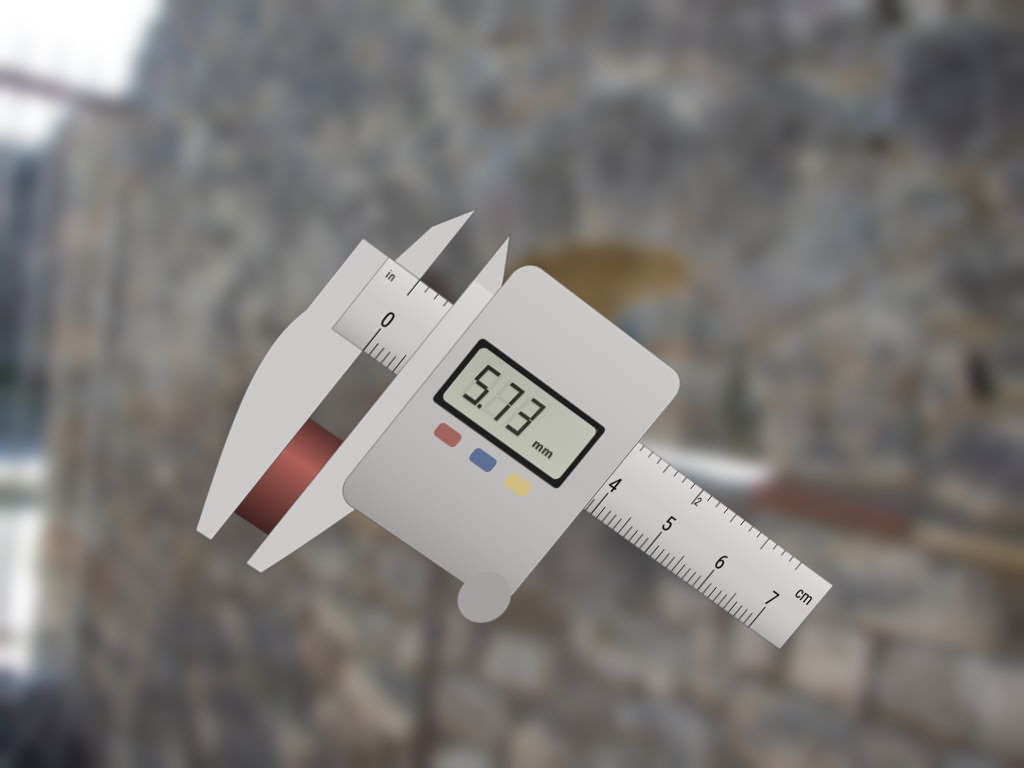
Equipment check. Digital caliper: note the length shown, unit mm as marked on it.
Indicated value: 5.73 mm
